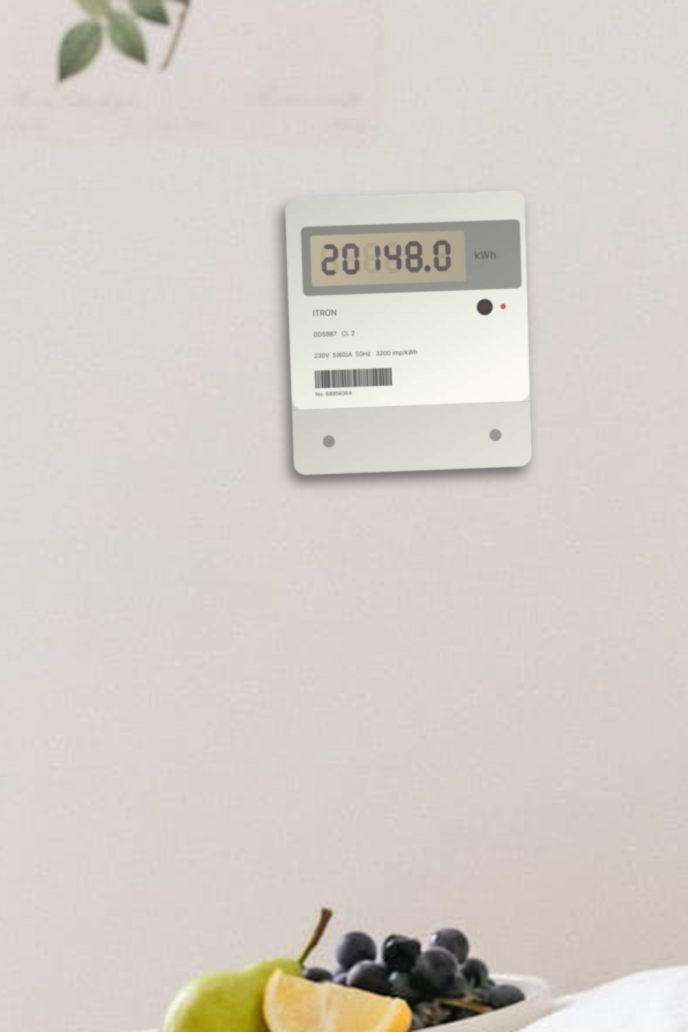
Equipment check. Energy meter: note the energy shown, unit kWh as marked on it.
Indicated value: 20148.0 kWh
